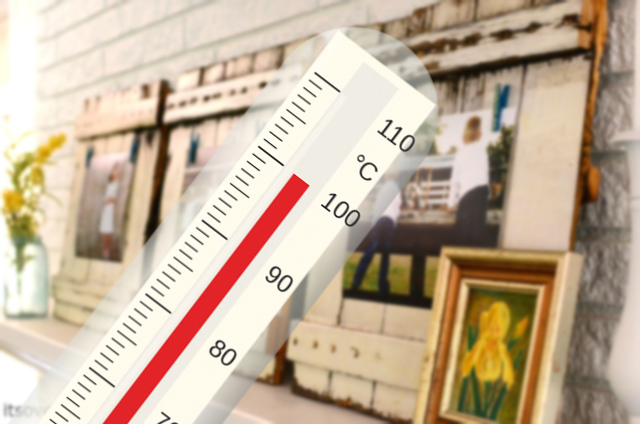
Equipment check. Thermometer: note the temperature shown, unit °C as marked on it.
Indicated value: 100 °C
